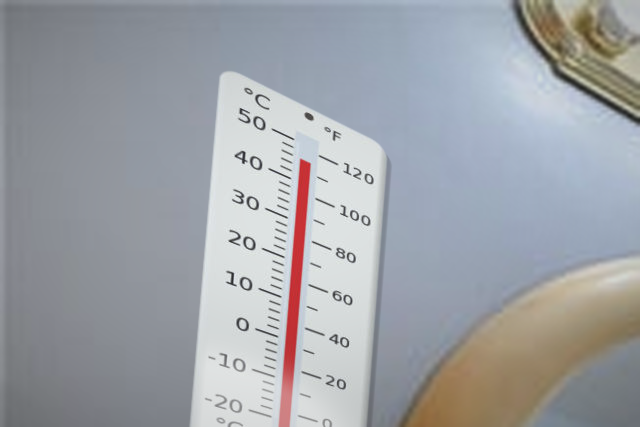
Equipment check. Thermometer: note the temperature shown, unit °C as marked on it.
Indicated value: 46 °C
